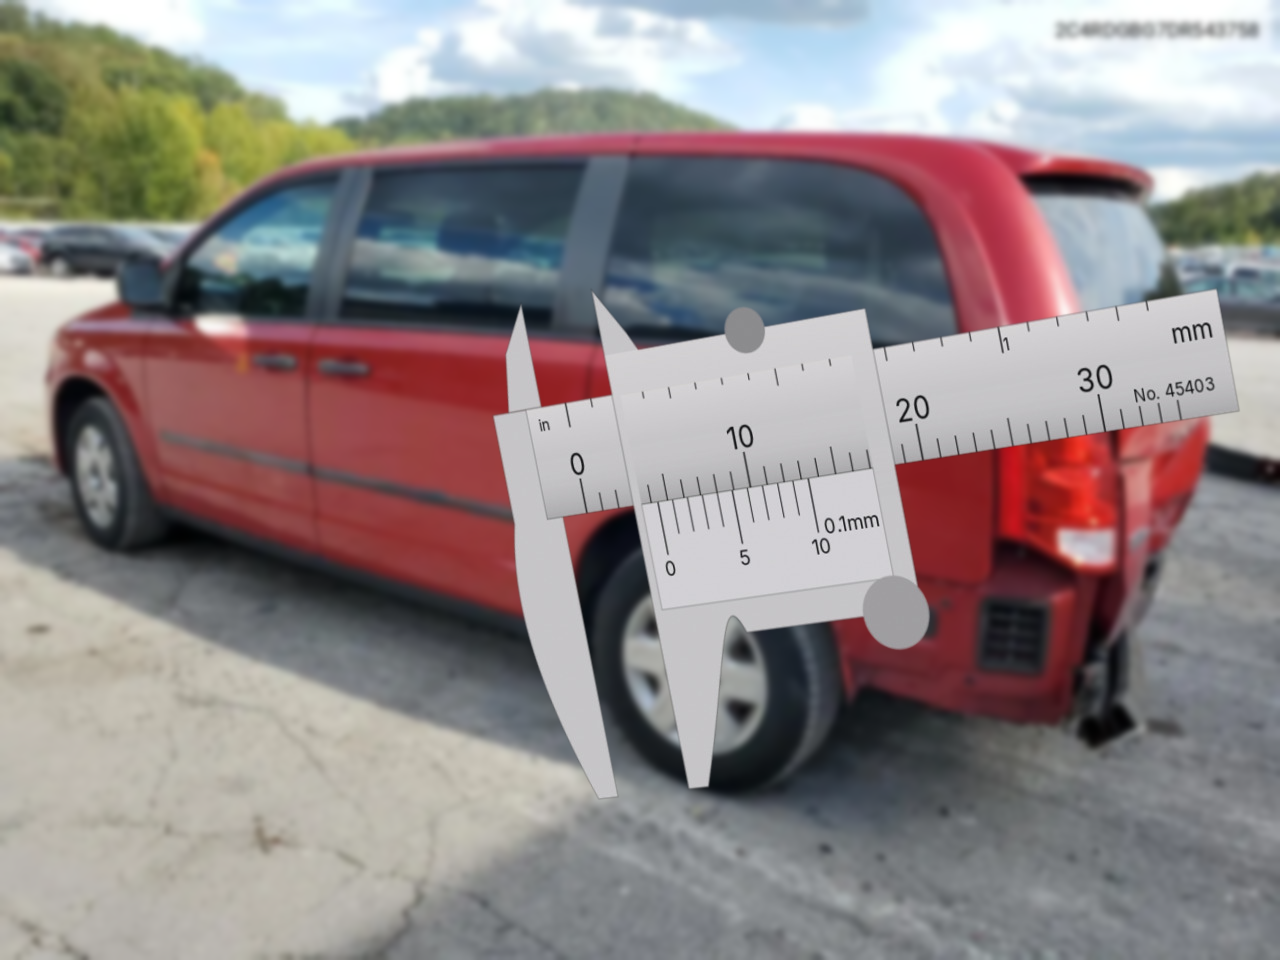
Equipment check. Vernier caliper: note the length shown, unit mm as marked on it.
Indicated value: 4.4 mm
